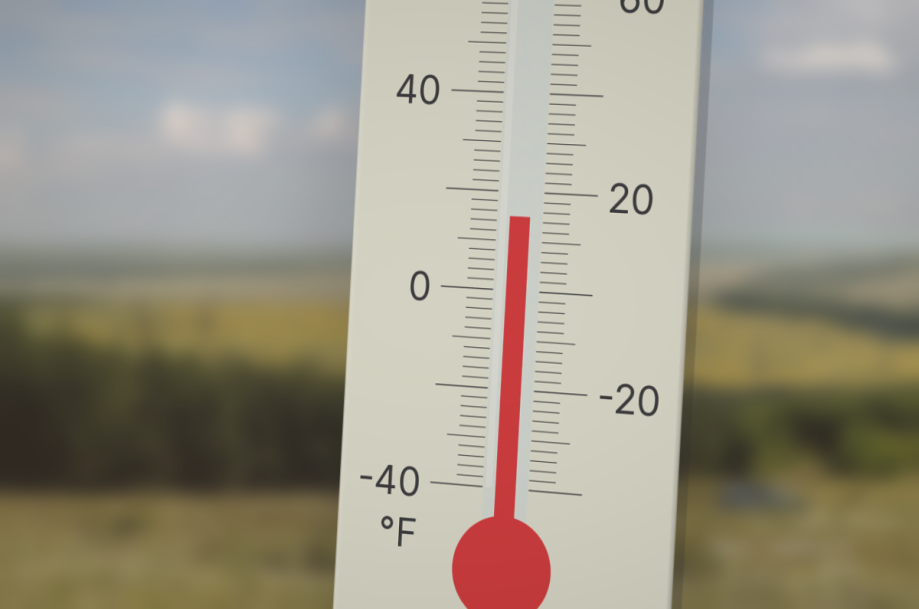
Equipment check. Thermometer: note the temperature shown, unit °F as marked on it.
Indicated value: 15 °F
